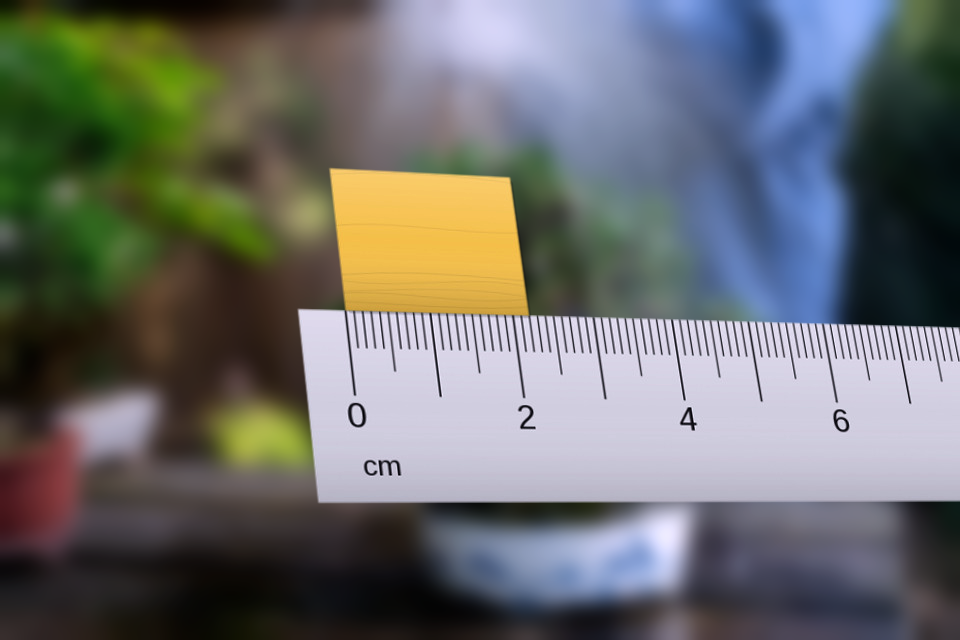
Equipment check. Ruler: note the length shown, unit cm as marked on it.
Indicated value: 2.2 cm
